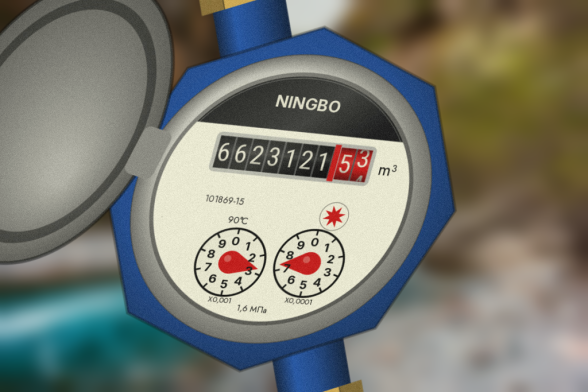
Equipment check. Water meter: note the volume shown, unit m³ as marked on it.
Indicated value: 6623121.5327 m³
